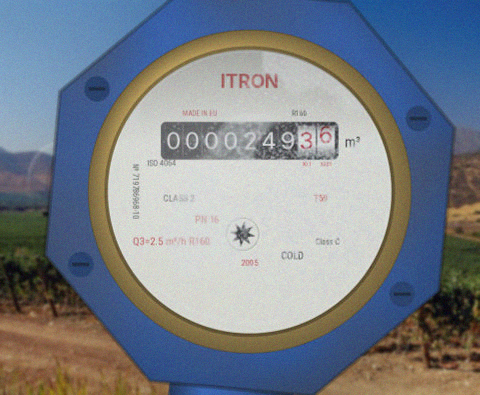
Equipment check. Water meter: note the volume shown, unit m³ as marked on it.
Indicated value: 249.36 m³
